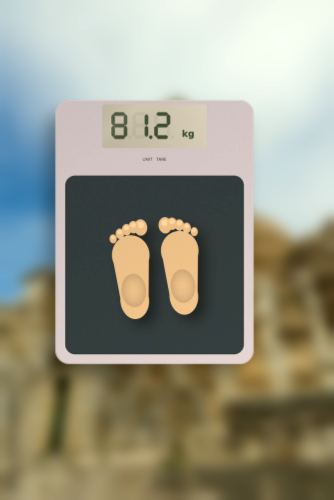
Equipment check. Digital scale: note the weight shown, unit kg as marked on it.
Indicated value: 81.2 kg
